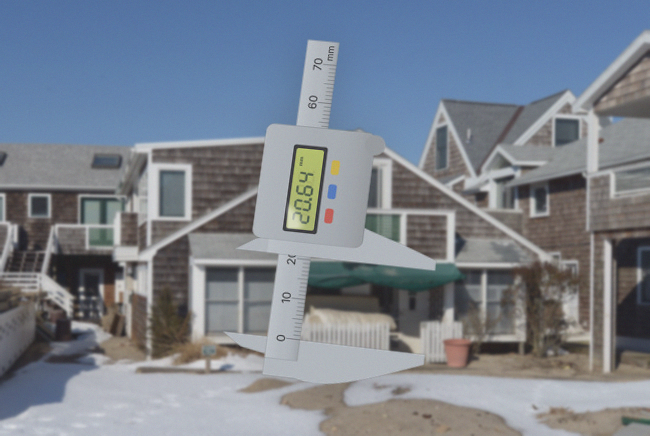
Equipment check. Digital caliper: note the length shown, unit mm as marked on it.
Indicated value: 20.64 mm
